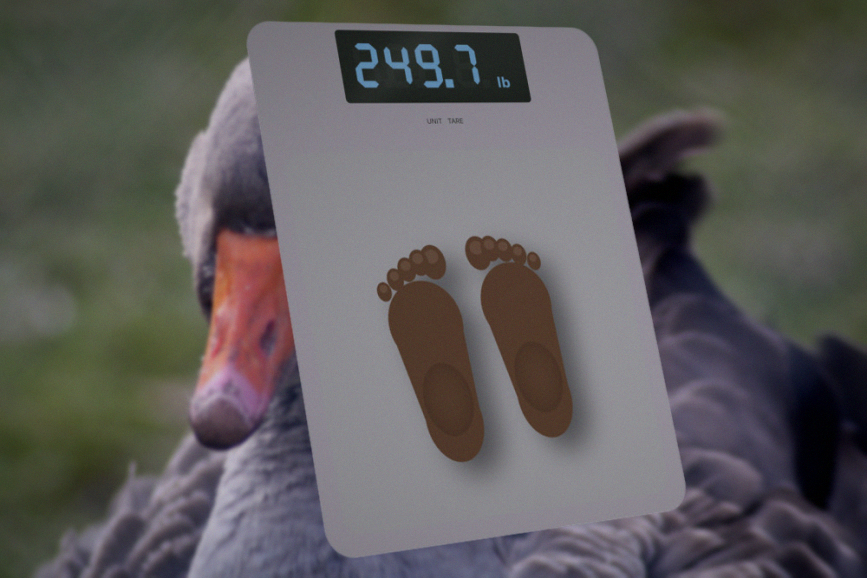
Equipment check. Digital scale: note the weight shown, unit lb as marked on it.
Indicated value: 249.7 lb
